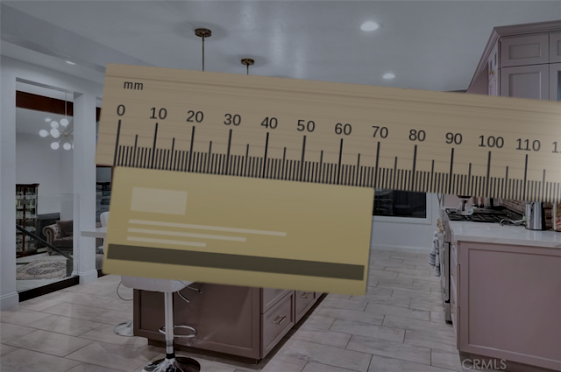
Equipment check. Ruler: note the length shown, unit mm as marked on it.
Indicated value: 70 mm
